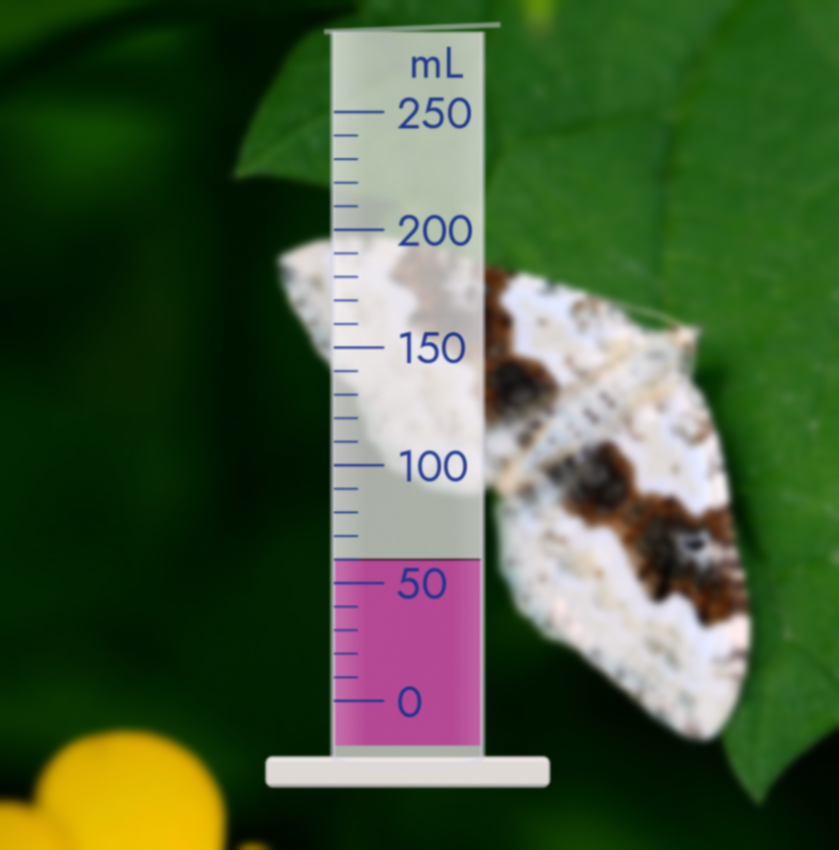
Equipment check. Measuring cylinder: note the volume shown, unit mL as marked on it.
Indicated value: 60 mL
